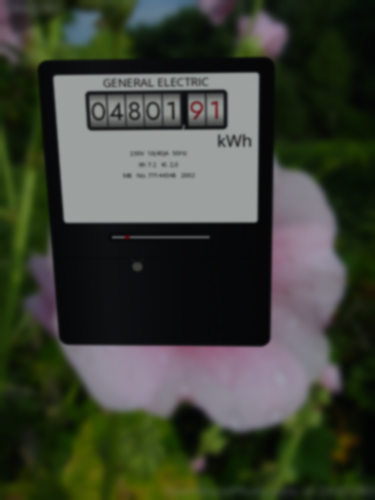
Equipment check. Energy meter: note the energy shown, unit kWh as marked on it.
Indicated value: 4801.91 kWh
